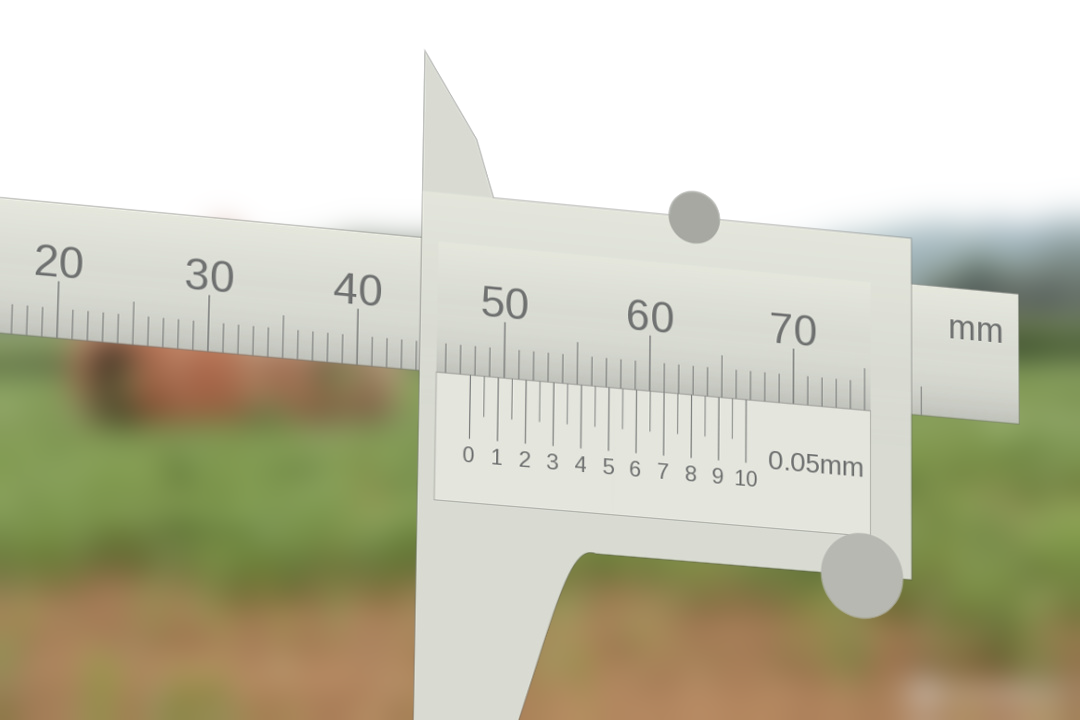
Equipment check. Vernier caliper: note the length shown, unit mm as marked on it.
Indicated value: 47.7 mm
